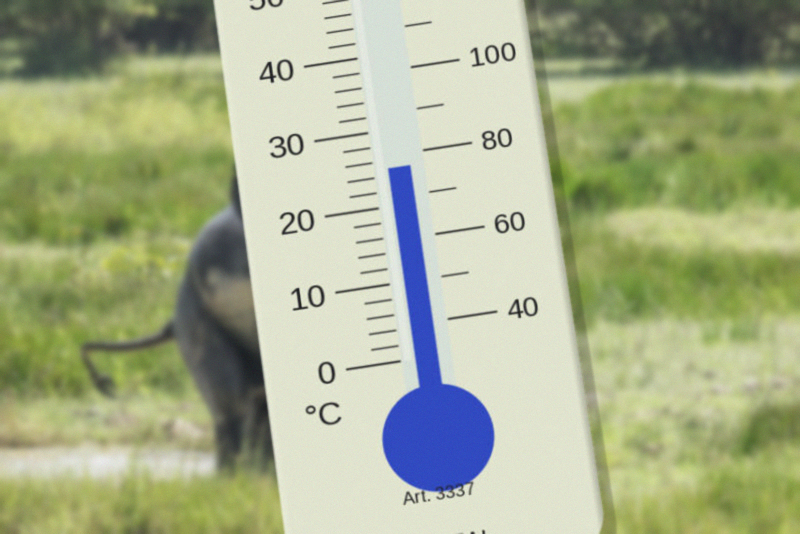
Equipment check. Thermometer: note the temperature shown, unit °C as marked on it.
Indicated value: 25 °C
